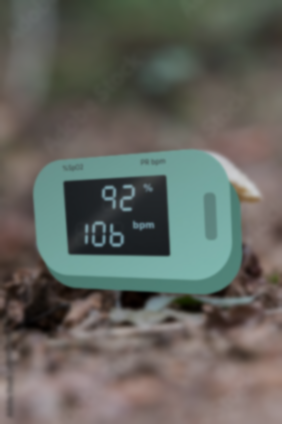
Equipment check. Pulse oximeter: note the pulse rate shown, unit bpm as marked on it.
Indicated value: 106 bpm
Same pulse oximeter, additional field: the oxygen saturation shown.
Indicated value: 92 %
